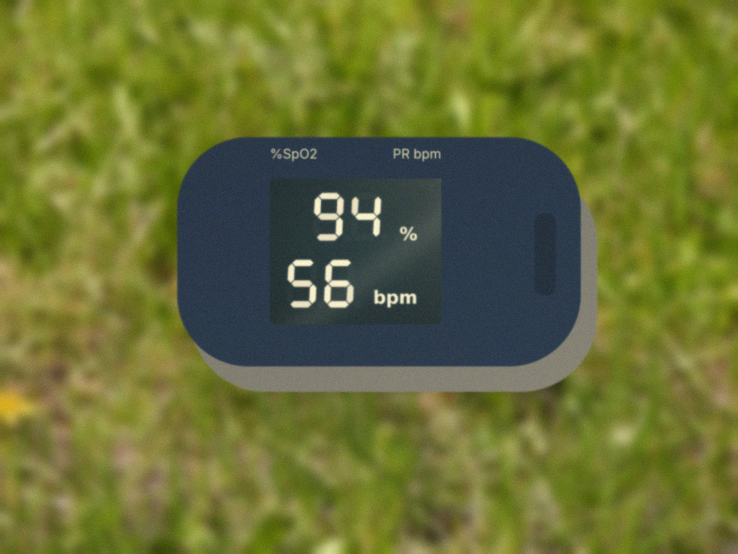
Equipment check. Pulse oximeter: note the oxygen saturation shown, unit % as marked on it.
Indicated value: 94 %
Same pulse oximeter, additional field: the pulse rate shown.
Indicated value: 56 bpm
